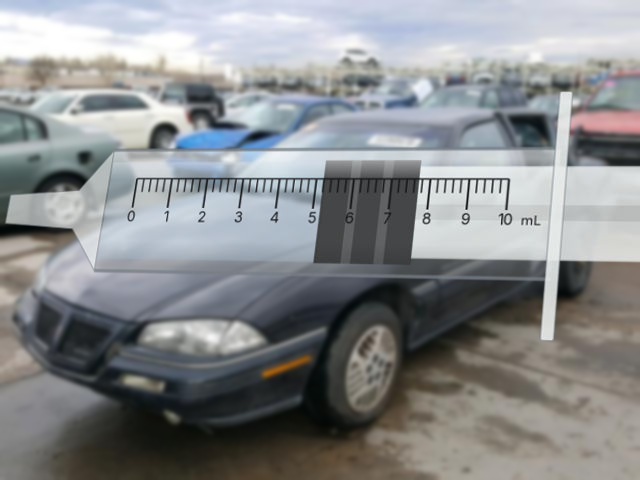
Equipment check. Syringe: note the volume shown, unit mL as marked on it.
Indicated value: 5.2 mL
